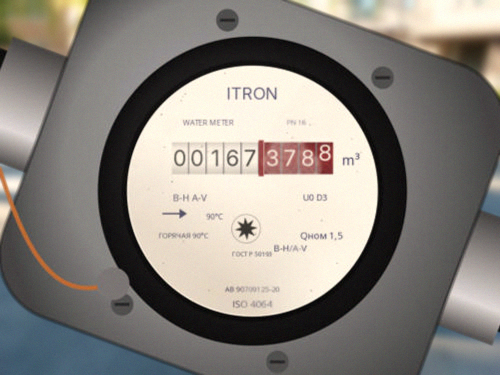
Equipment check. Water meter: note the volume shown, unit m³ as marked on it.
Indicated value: 167.3788 m³
